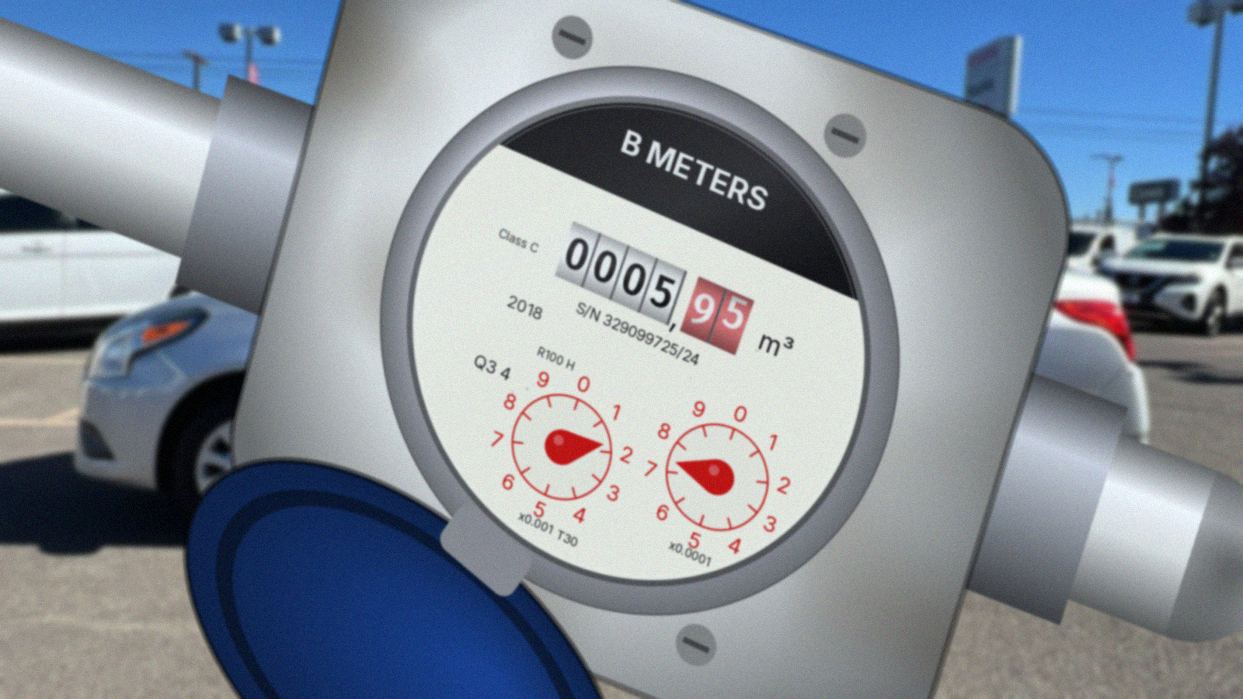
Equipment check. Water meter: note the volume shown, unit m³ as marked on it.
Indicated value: 5.9517 m³
